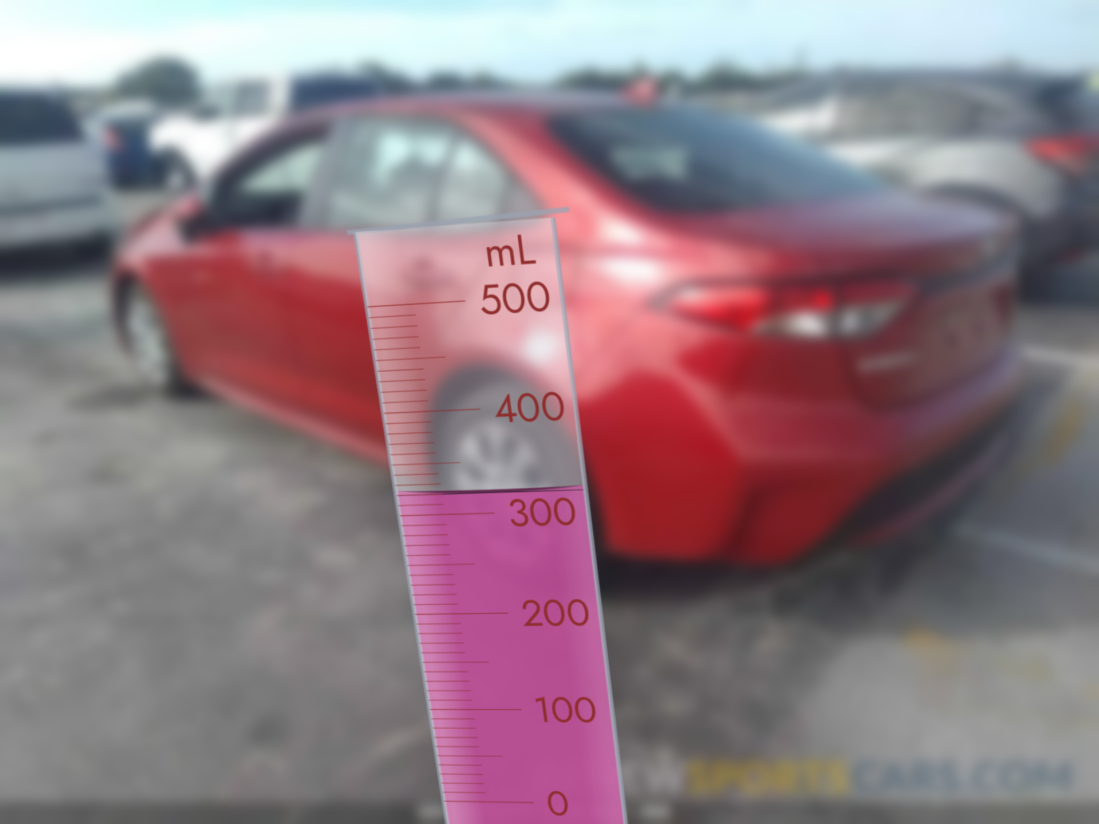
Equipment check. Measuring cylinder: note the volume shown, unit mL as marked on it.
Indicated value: 320 mL
